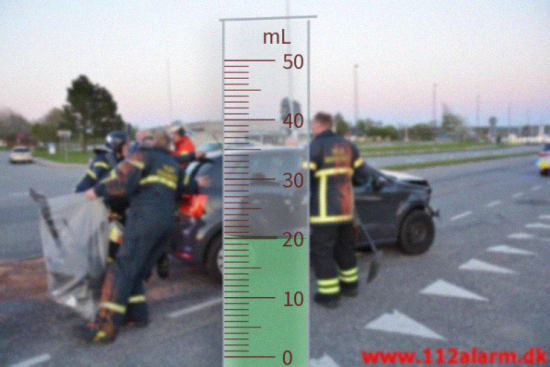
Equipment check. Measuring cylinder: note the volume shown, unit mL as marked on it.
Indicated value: 20 mL
